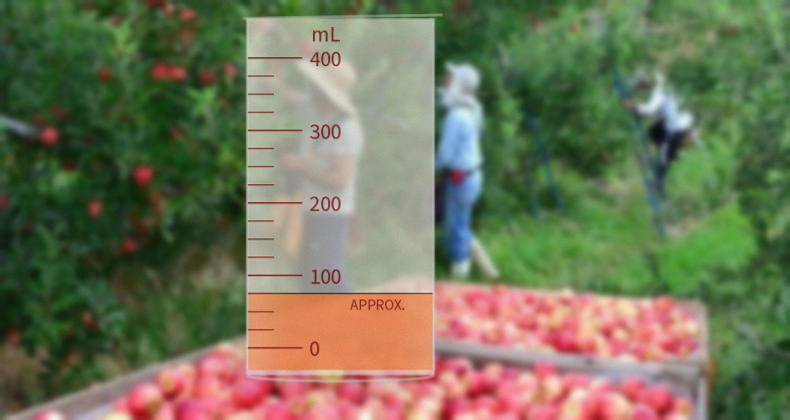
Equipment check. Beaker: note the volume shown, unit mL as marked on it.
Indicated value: 75 mL
